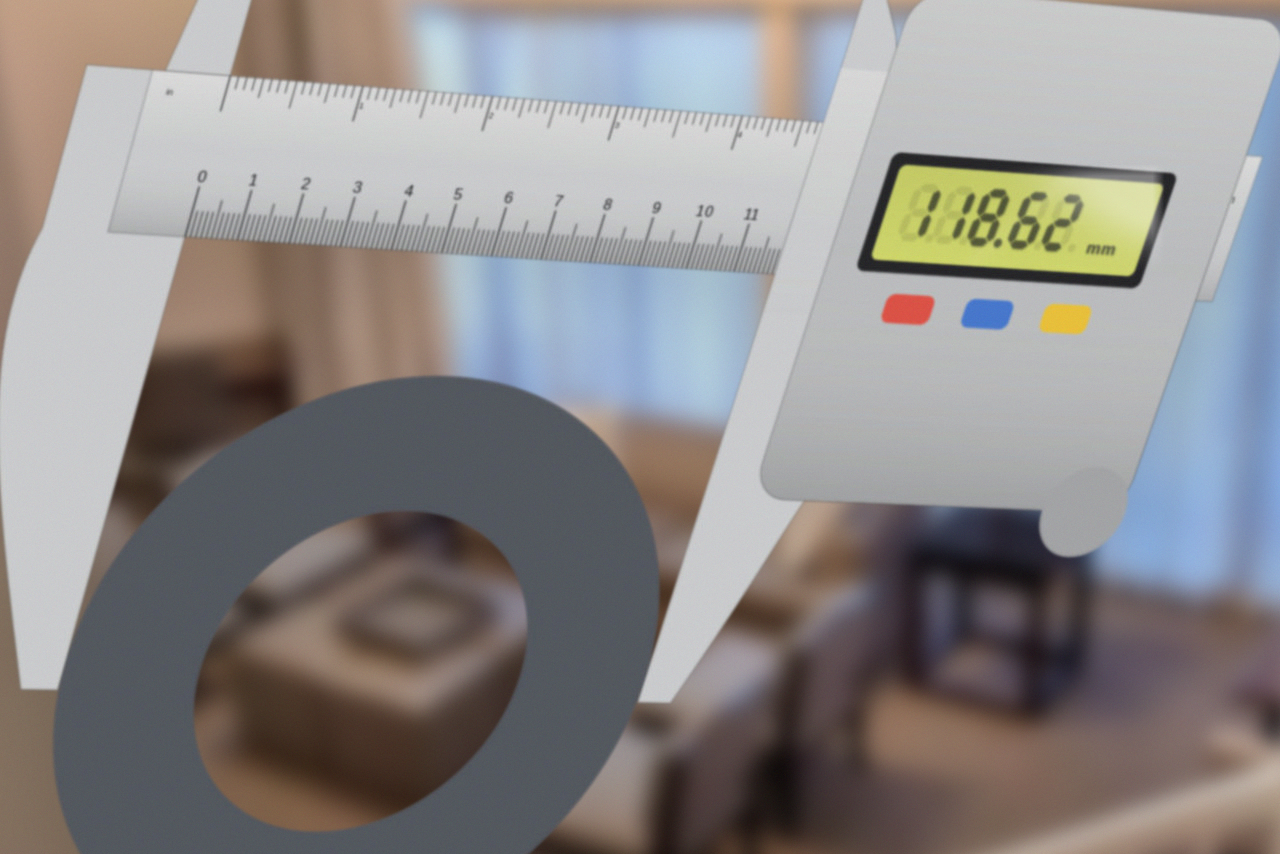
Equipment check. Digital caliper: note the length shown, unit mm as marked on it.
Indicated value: 118.62 mm
